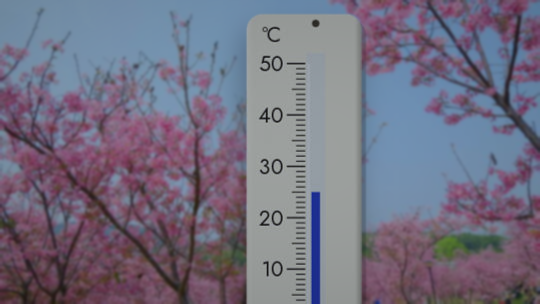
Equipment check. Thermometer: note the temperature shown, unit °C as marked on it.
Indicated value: 25 °C
